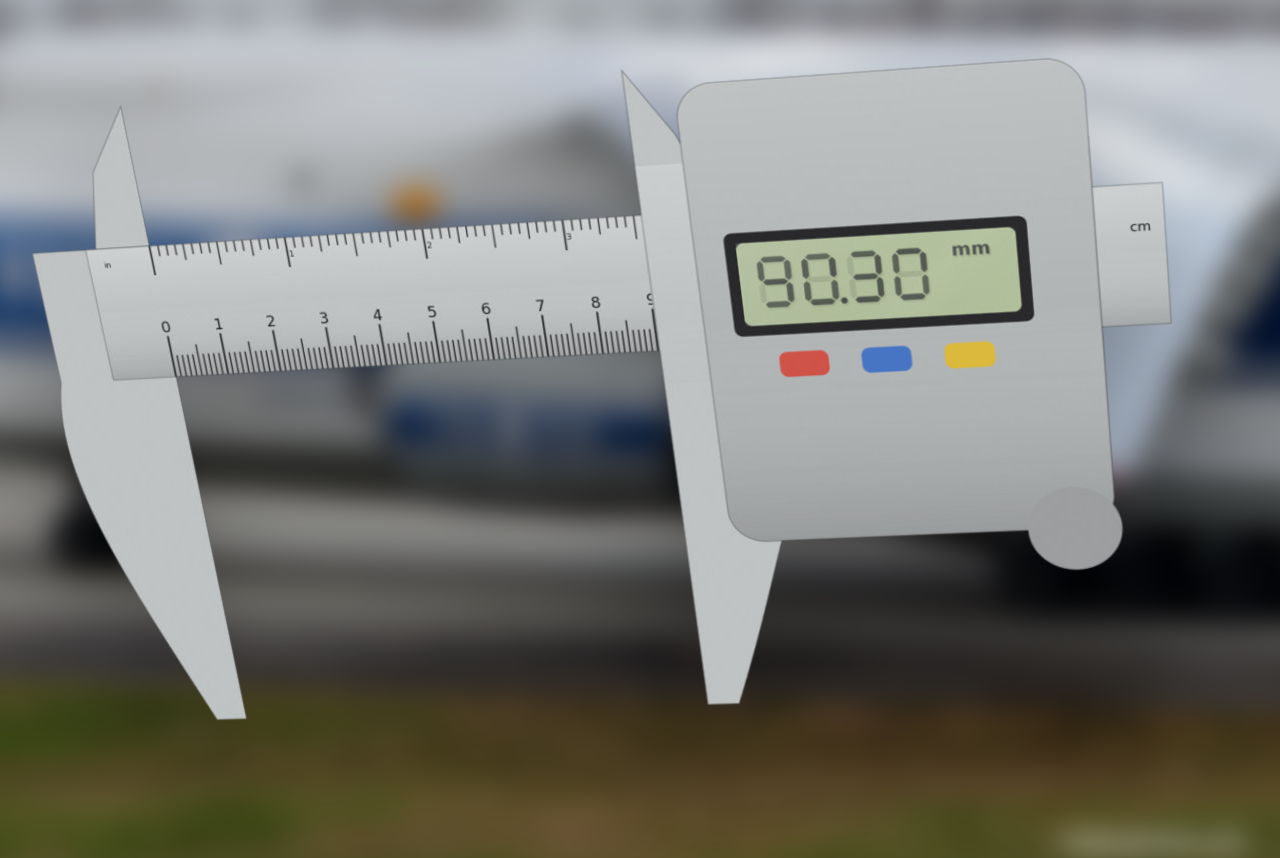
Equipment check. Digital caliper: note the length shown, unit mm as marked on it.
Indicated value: 90.30 mm
